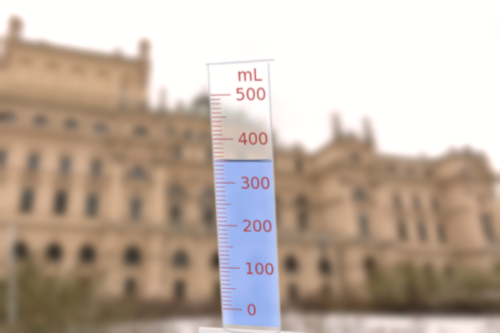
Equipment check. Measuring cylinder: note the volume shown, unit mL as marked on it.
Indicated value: 350 mL
